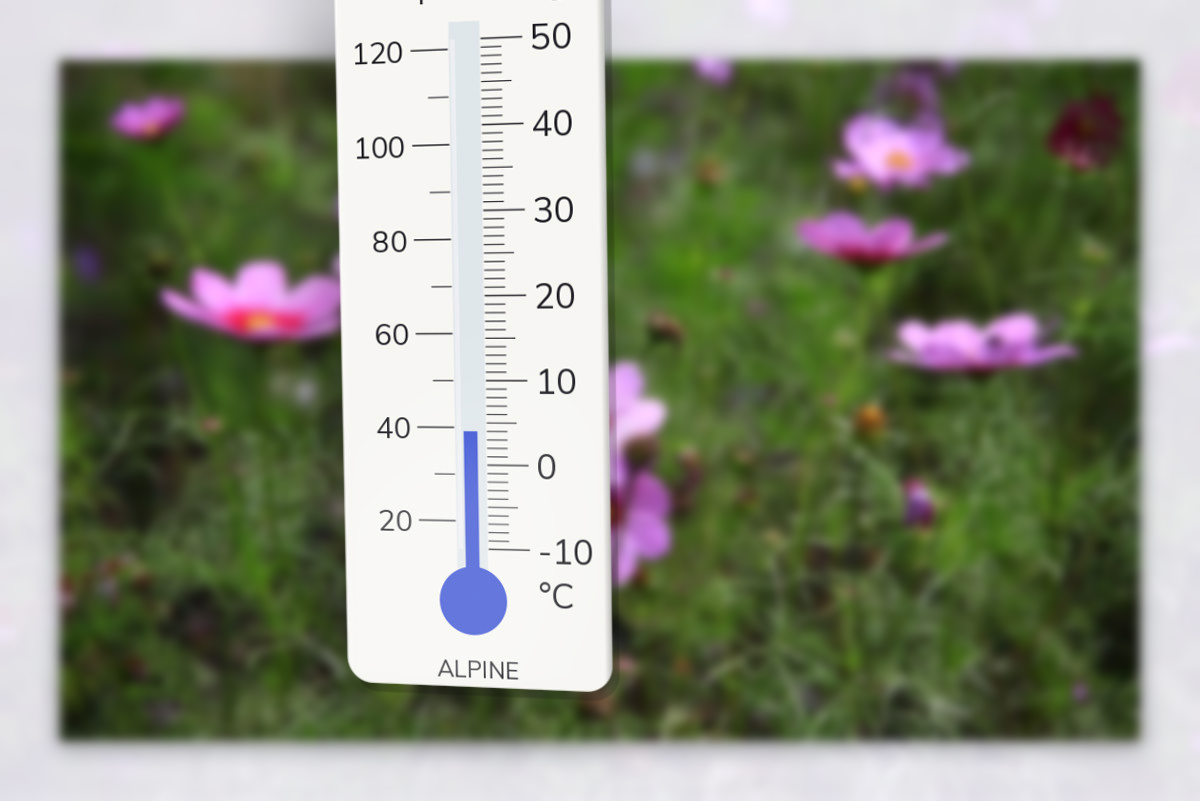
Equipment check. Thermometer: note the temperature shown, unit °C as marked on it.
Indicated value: 4 °C
